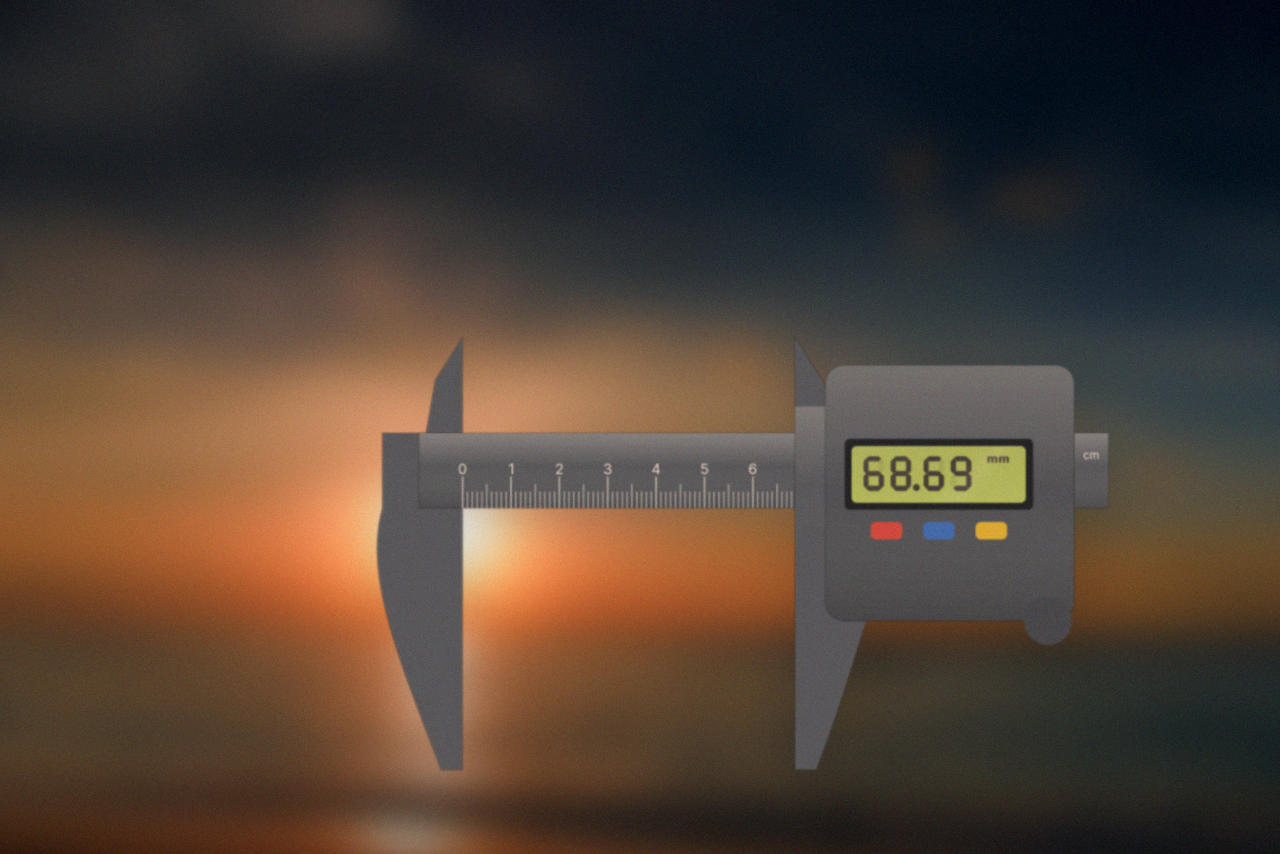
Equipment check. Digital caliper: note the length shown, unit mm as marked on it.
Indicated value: 68.69 mm
